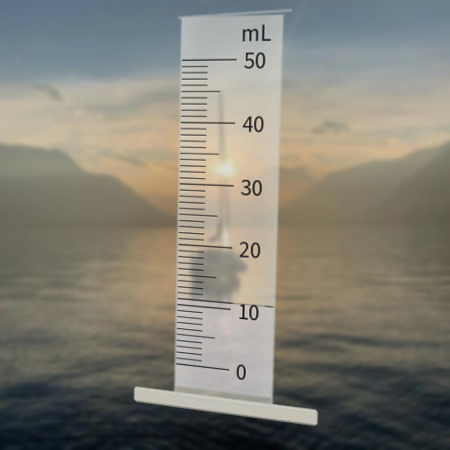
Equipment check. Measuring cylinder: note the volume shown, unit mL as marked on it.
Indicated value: 11 mL
